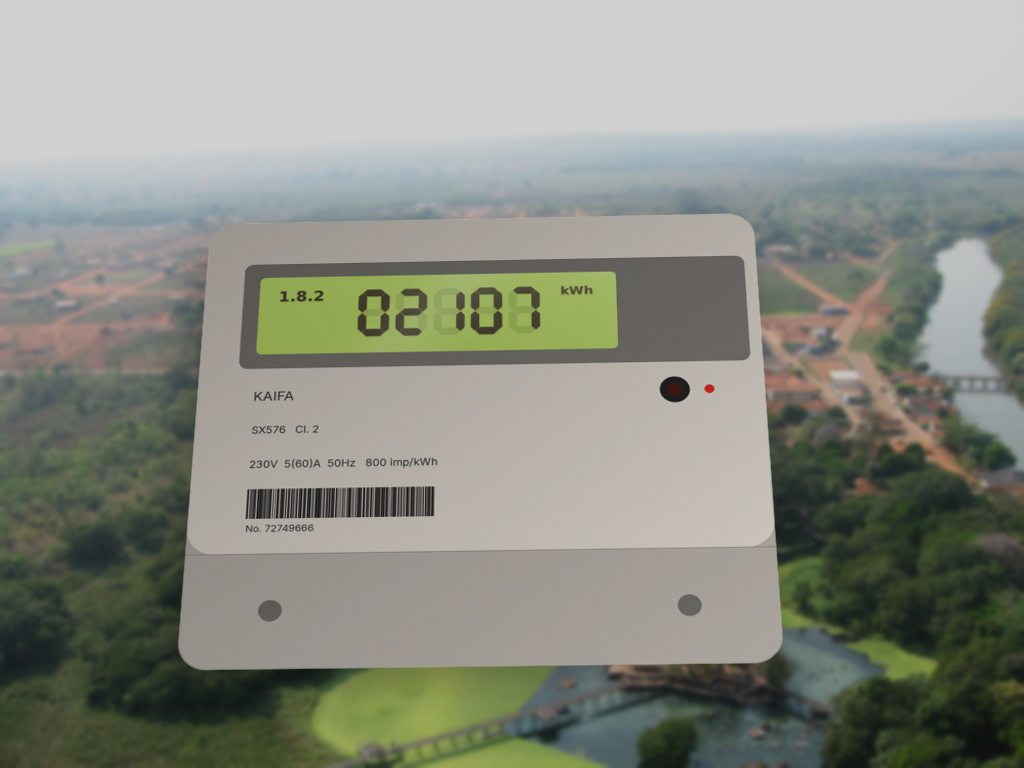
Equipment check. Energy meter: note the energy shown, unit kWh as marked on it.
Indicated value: 2107 kWh
